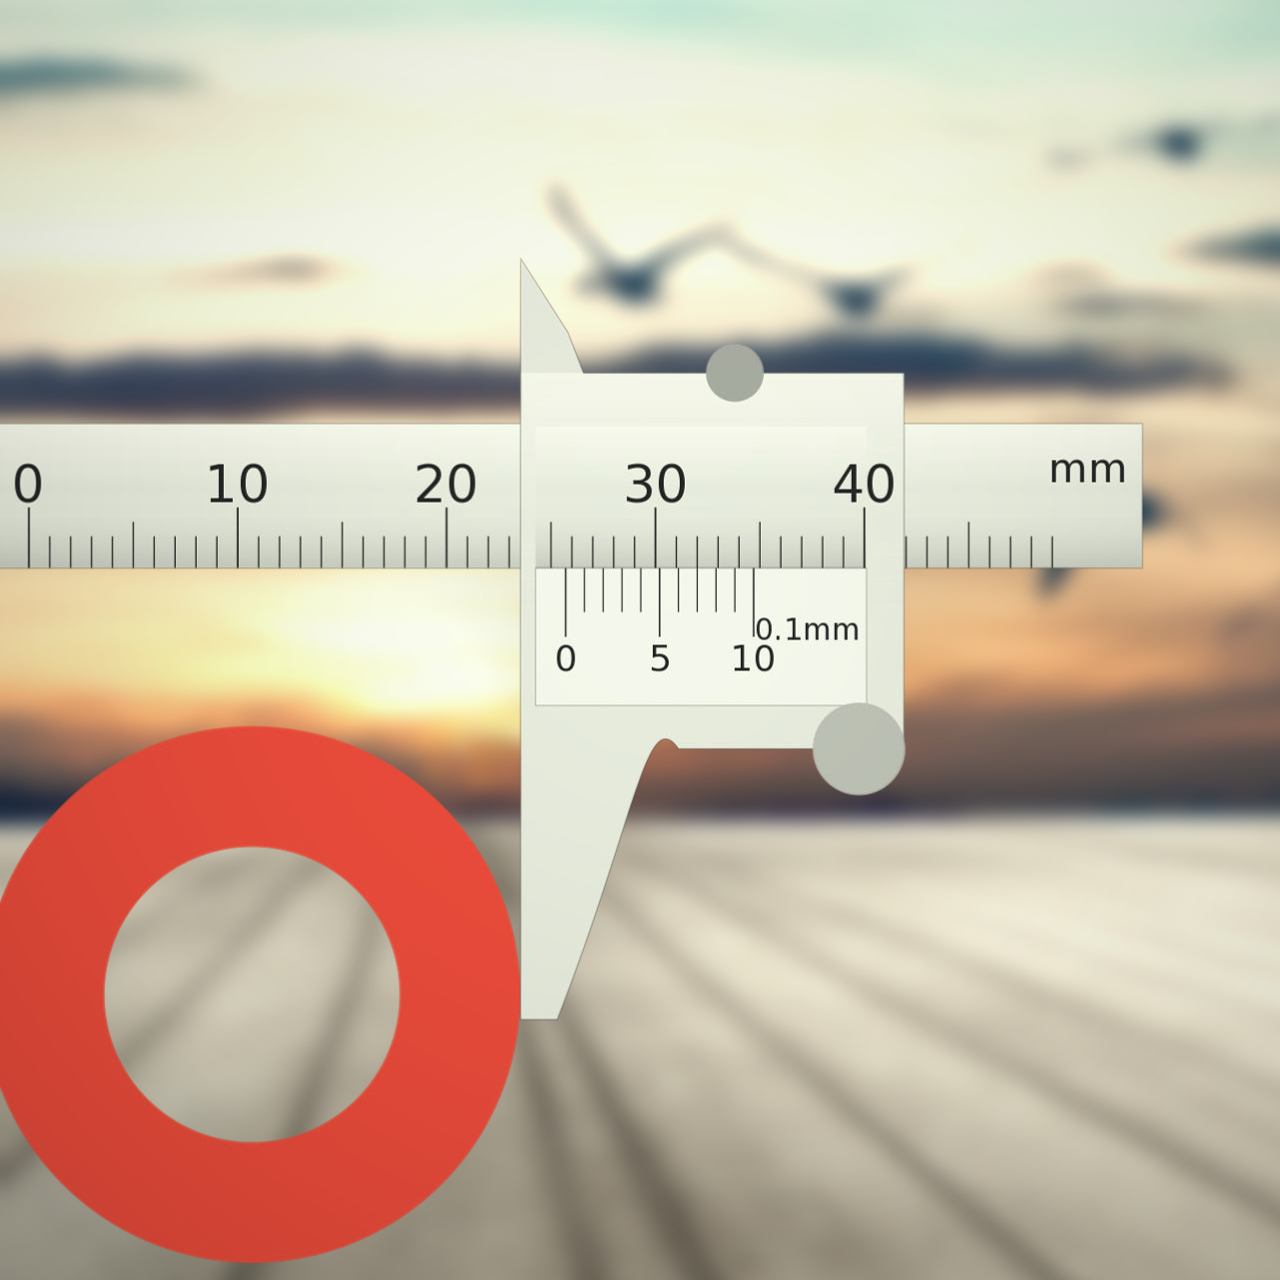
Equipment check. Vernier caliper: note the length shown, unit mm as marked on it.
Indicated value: 25.7 mm
